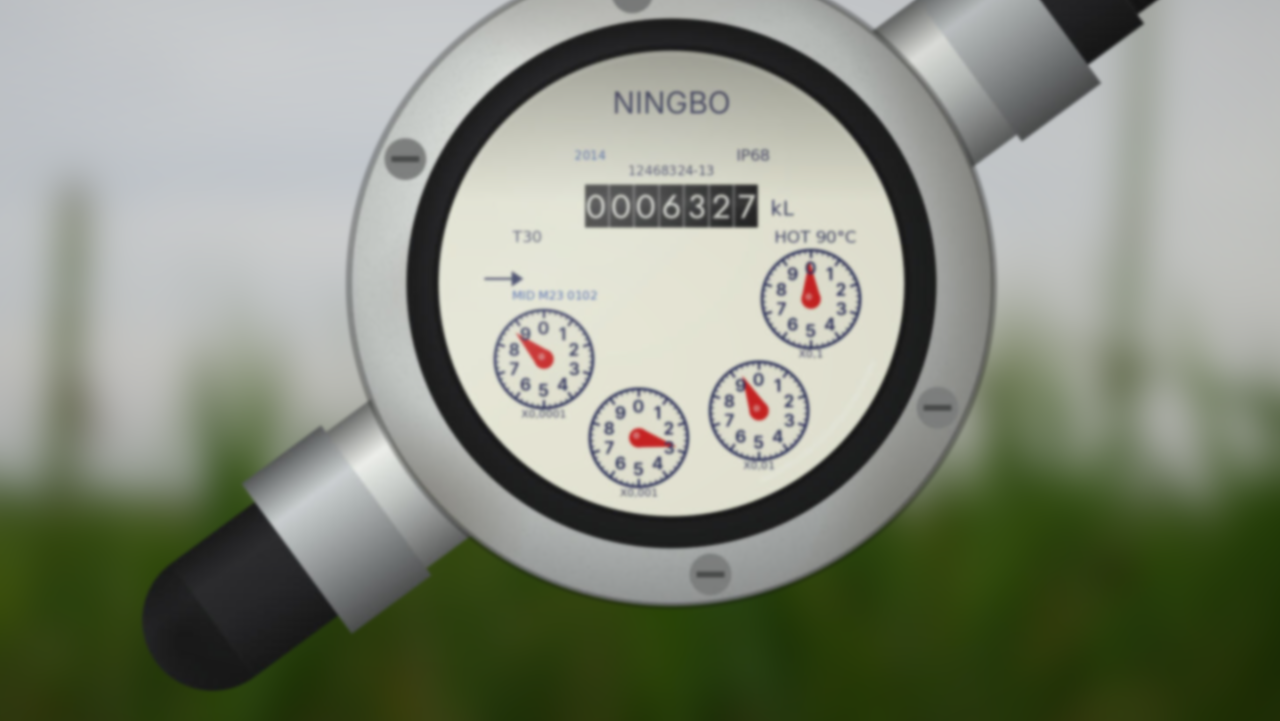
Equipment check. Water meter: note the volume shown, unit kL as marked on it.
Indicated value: 6326.9928 kL
